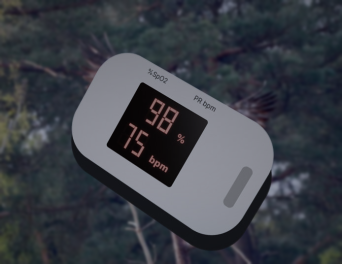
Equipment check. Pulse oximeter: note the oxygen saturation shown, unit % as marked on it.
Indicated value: 98 %
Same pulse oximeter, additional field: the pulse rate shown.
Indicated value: 75 bpm
